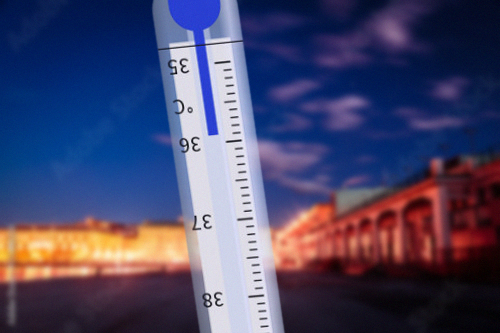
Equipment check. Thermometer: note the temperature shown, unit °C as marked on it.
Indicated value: 35.9 °C
